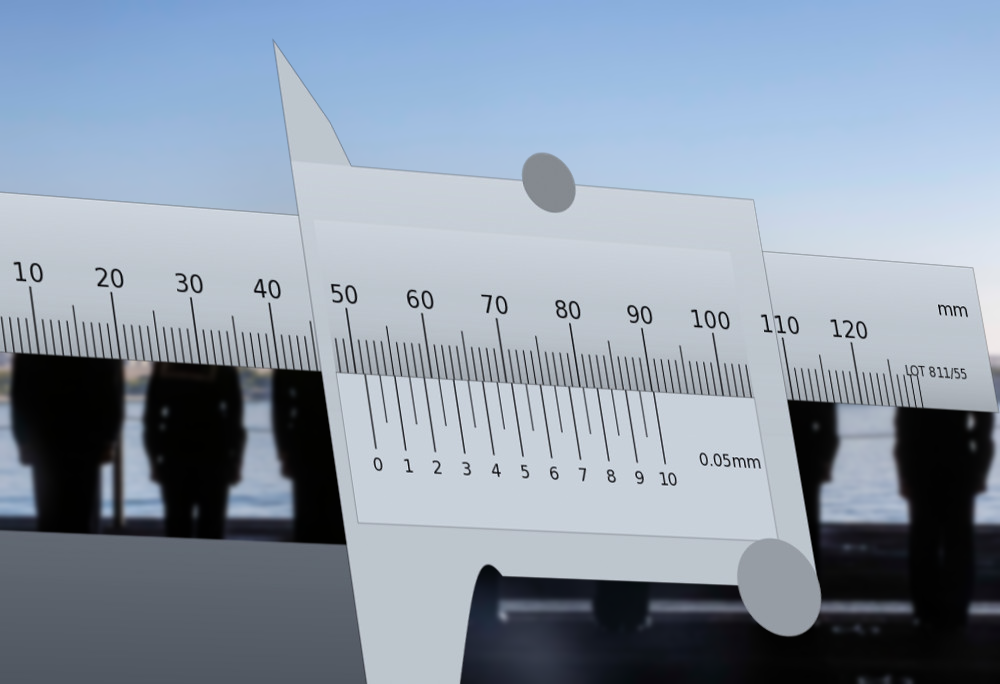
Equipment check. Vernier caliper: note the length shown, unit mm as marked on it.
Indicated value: 51.2 mm
